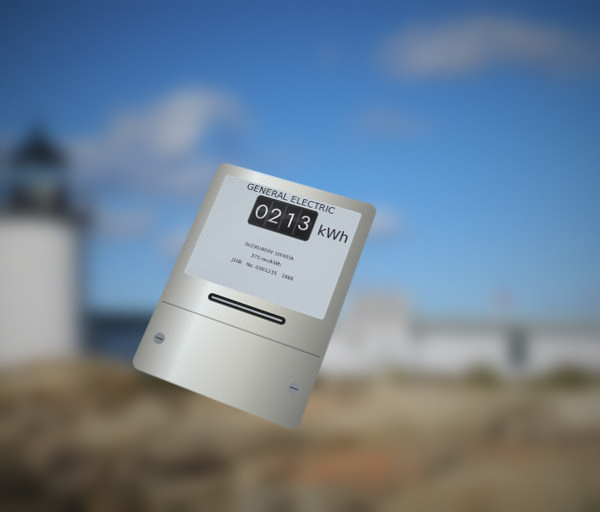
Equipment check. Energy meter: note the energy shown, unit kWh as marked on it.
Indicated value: 213 kWh
